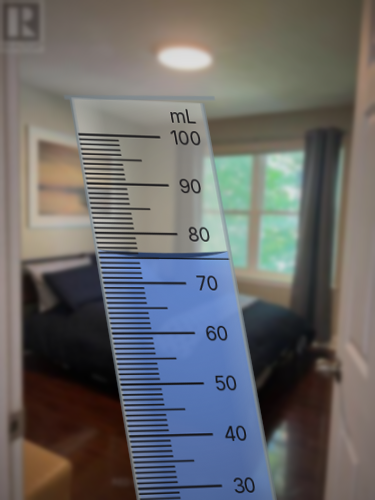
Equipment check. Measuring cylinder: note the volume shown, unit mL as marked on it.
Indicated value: 75 mL
